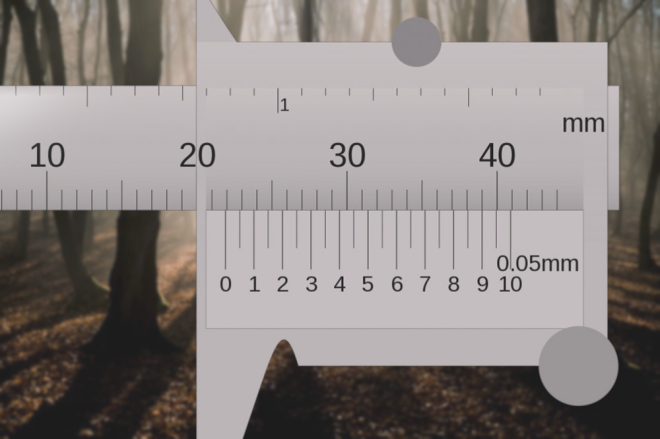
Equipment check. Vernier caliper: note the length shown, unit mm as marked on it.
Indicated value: 21.9 mm
